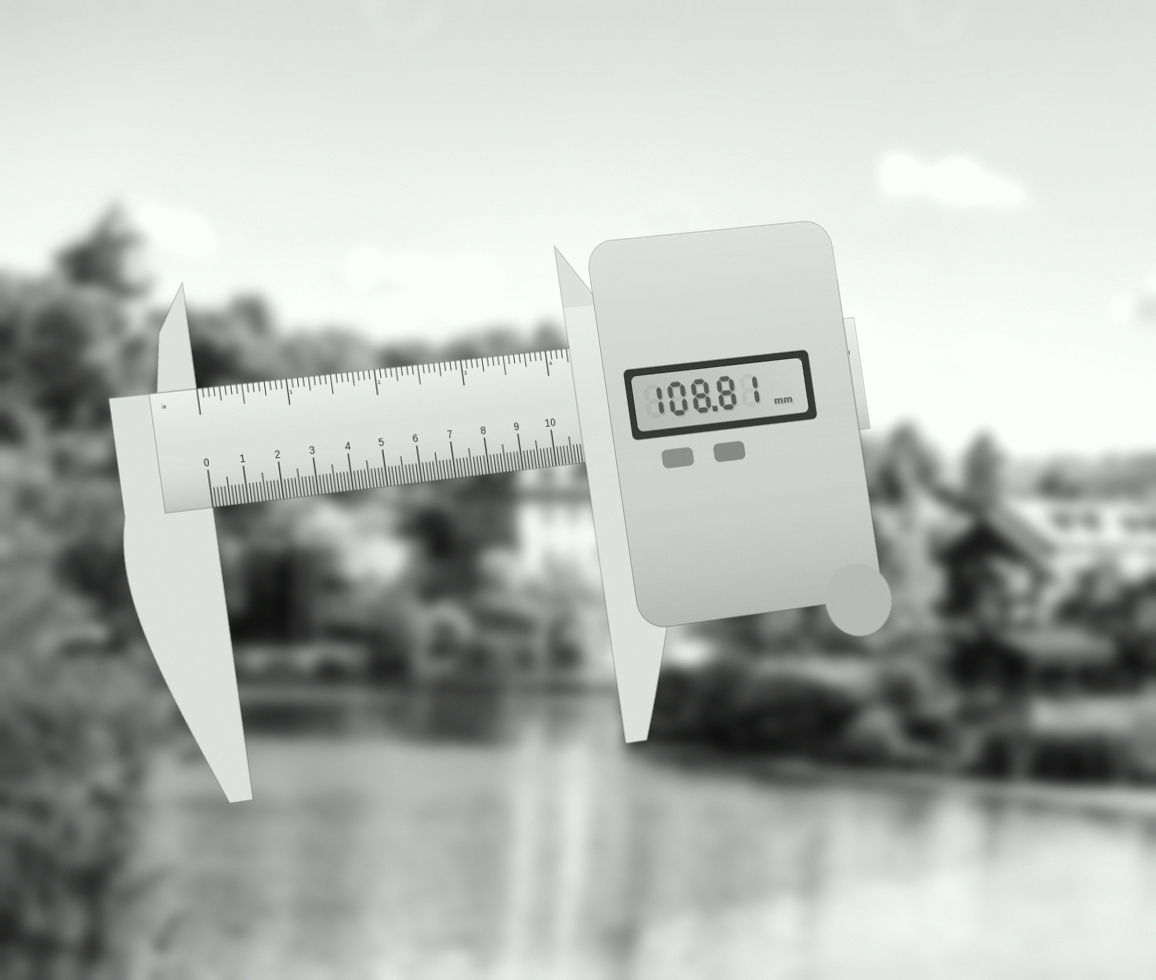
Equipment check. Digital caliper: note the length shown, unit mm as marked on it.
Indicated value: 108.81 mm
